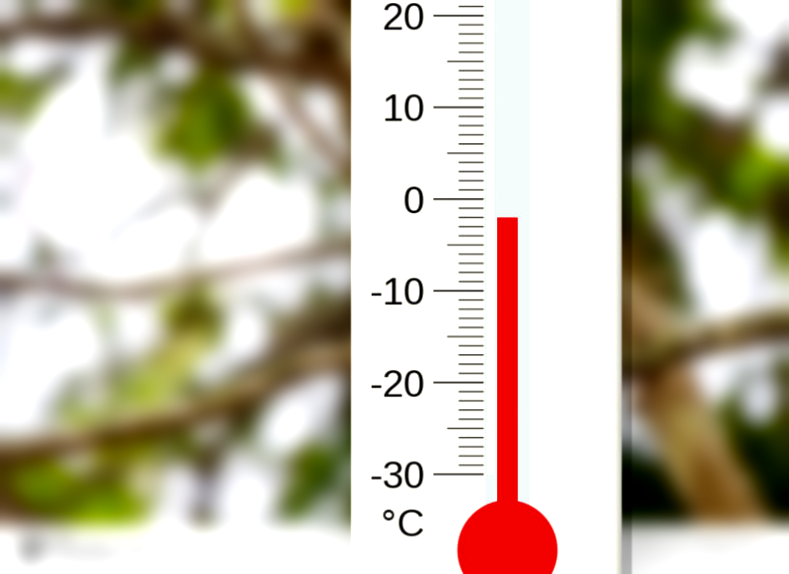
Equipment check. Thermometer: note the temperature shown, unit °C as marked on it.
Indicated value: -2 °C
